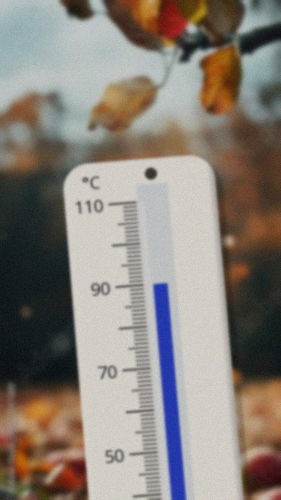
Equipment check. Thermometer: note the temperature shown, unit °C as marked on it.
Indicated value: 90 °C
